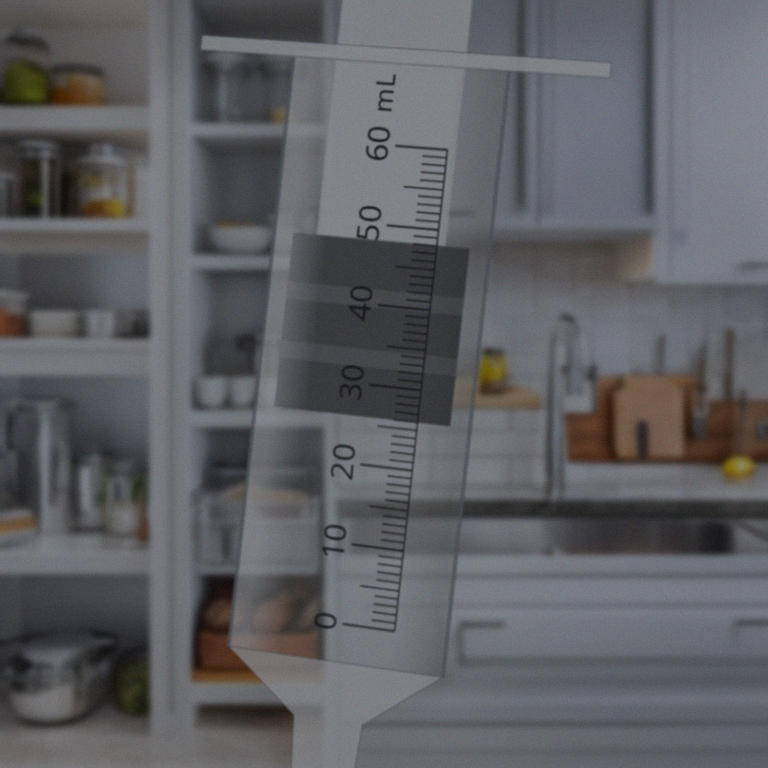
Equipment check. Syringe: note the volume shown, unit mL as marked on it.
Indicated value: 26 mL
